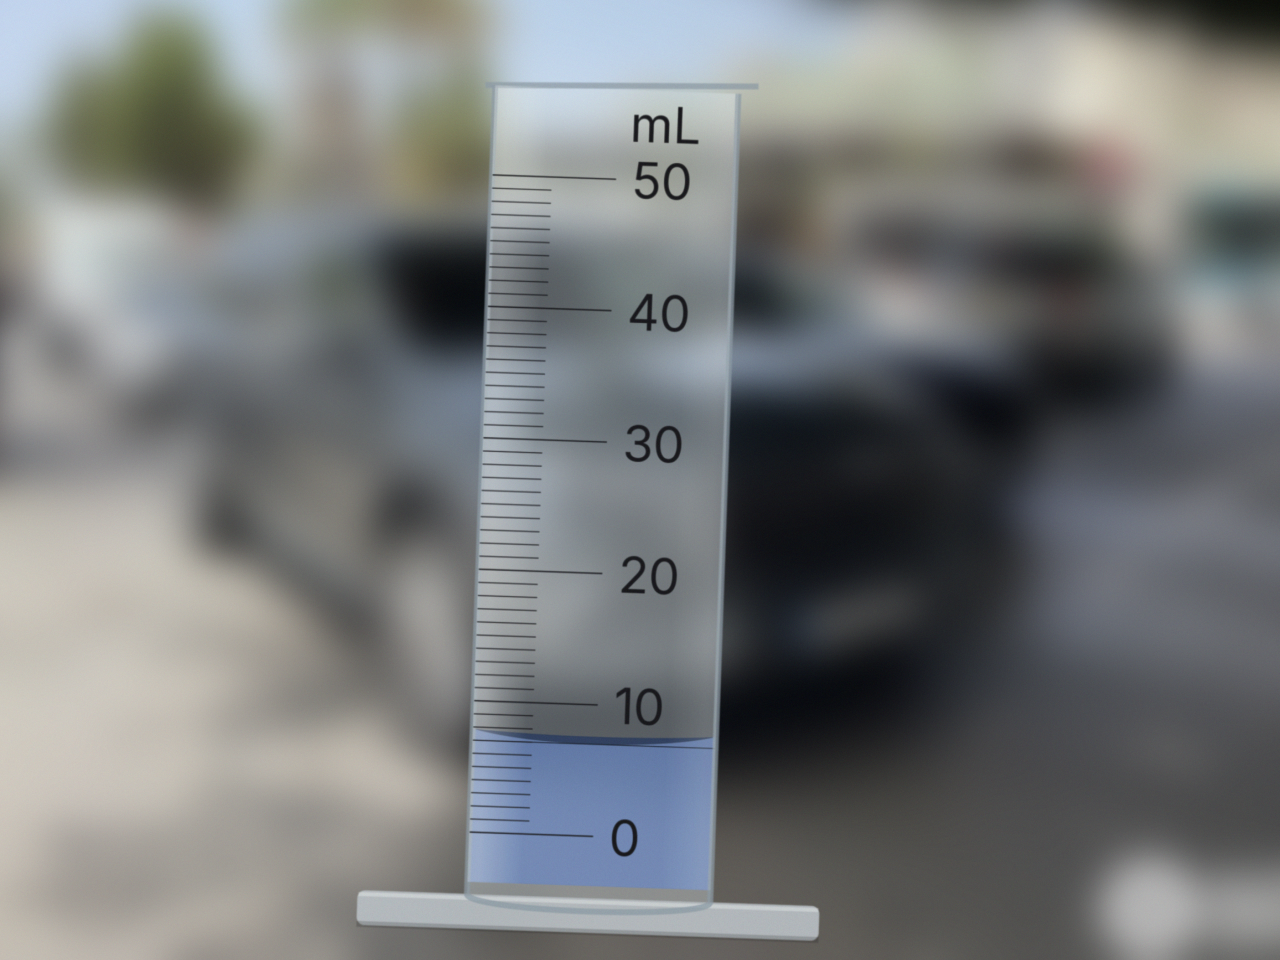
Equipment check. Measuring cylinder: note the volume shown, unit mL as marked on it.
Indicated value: 7 mL
